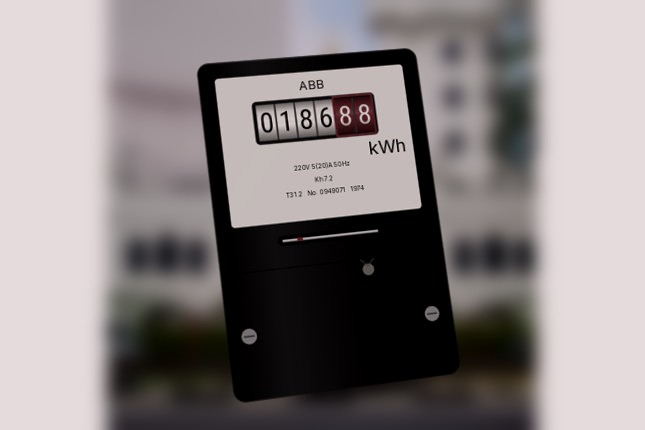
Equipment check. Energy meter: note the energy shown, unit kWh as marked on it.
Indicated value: 186.88 kWh
